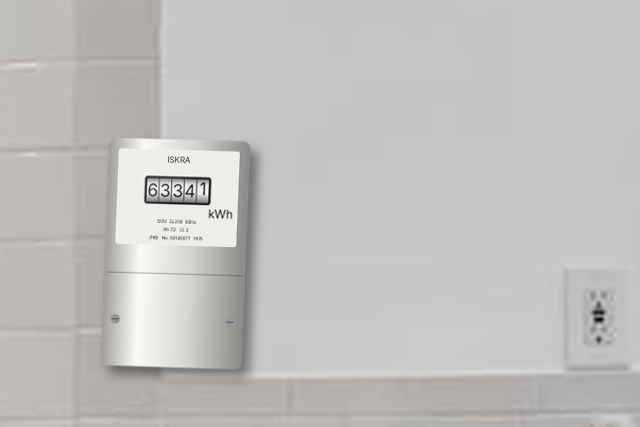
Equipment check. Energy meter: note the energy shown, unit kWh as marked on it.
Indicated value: 63341 kWh
